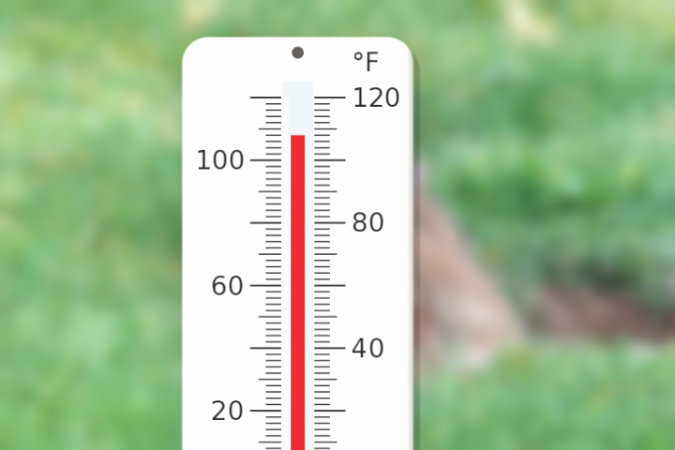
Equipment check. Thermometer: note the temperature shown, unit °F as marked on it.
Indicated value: 108 °F
